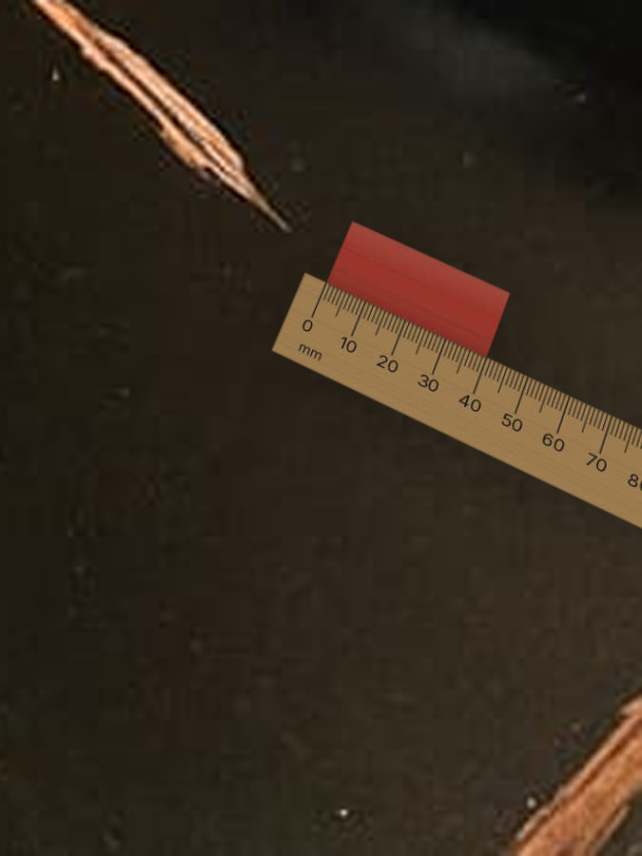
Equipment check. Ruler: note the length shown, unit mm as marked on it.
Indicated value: 40 mm
